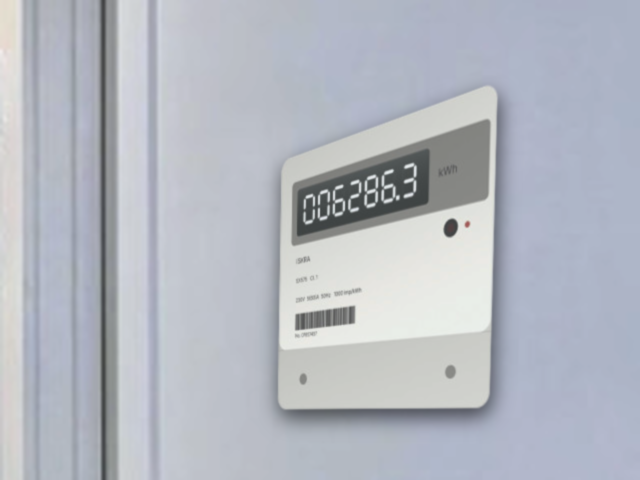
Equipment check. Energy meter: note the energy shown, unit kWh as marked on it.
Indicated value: 6286.3 kWh
